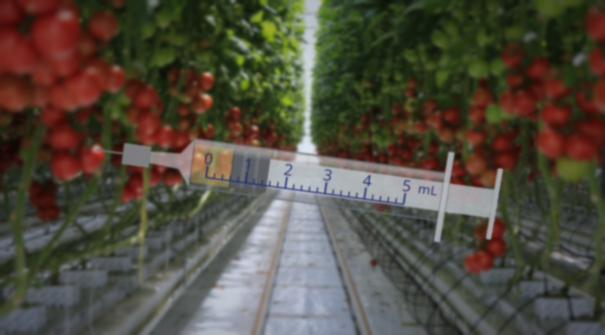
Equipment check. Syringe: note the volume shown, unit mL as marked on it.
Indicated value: 0.6 mL
